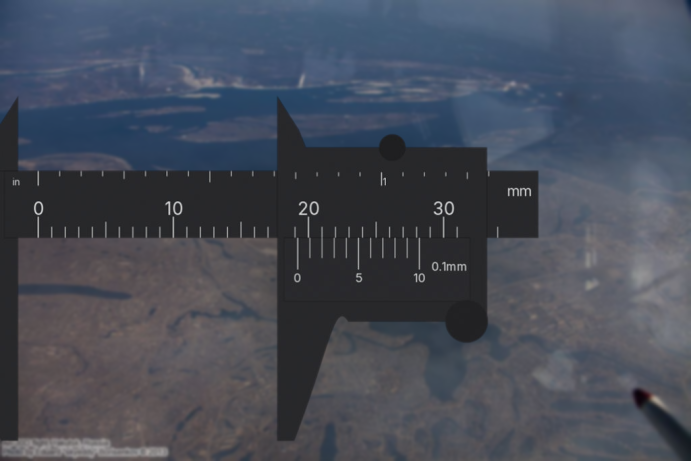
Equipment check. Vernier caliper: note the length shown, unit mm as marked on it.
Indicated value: 19.2 mm
